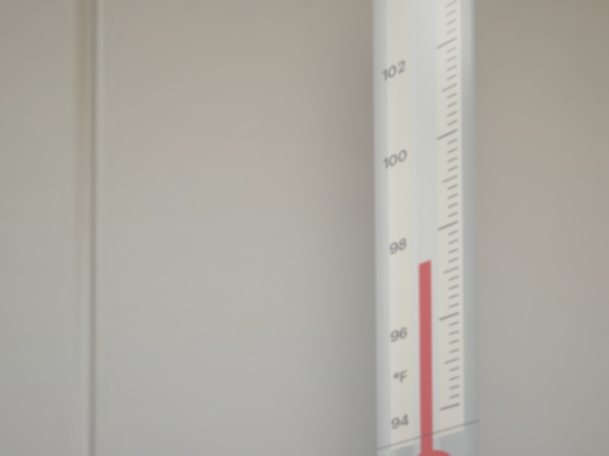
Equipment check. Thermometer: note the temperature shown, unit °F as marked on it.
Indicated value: 97.4 °F
